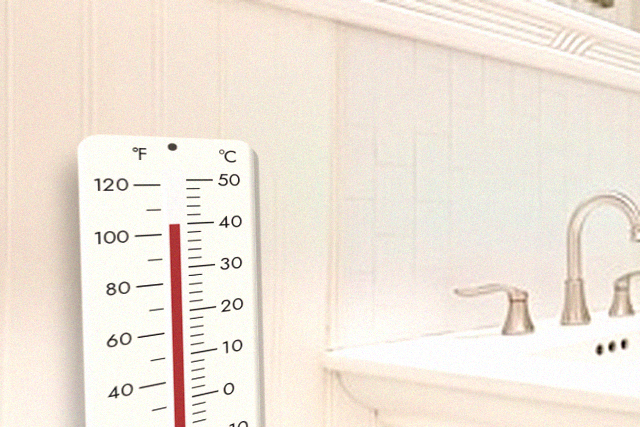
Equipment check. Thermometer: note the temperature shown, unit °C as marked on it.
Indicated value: 40 °C
